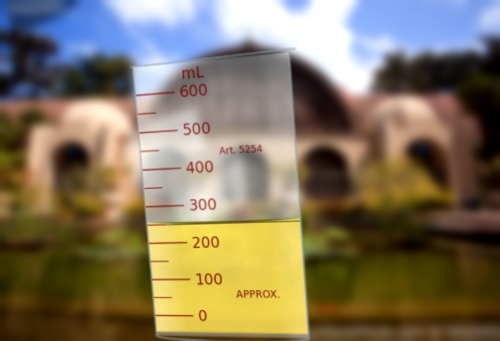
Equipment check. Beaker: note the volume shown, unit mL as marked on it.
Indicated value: 250 mL
